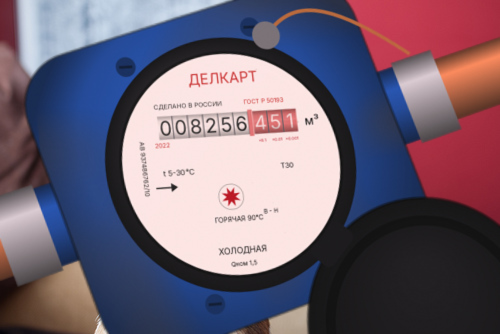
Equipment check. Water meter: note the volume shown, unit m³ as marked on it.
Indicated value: 8256.451 m³
